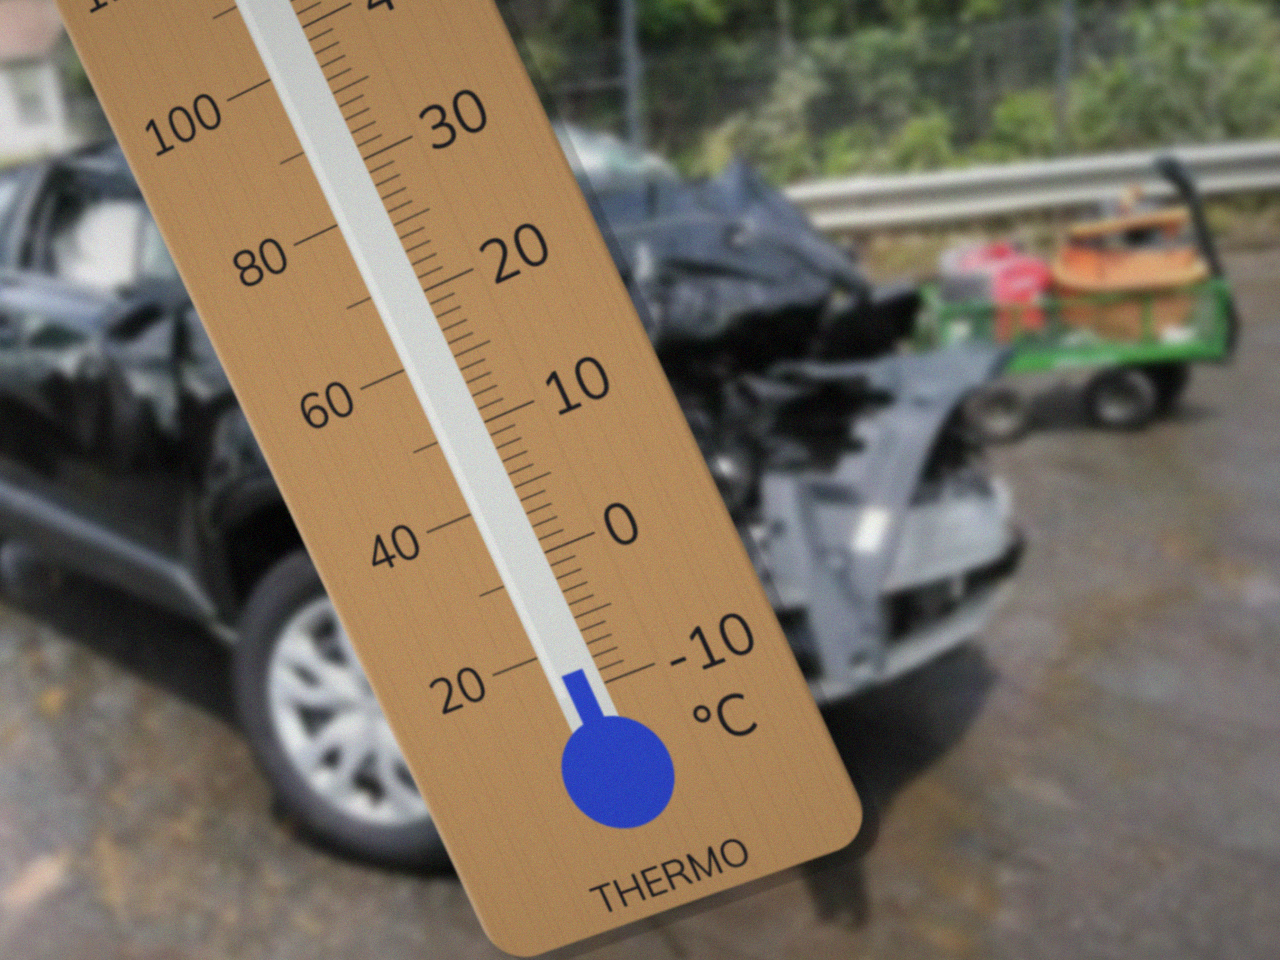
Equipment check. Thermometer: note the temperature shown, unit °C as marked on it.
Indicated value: -8.5 °C
